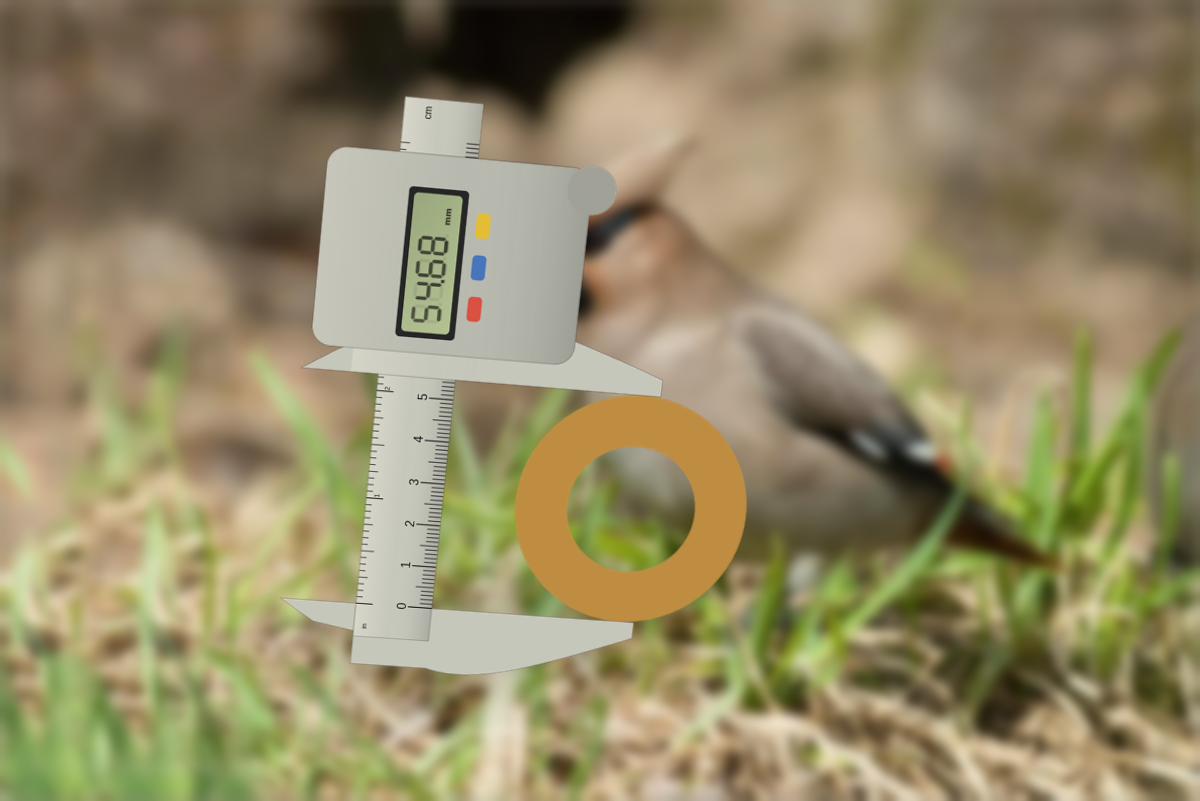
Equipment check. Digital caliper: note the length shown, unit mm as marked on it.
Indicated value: 54.68 mm
